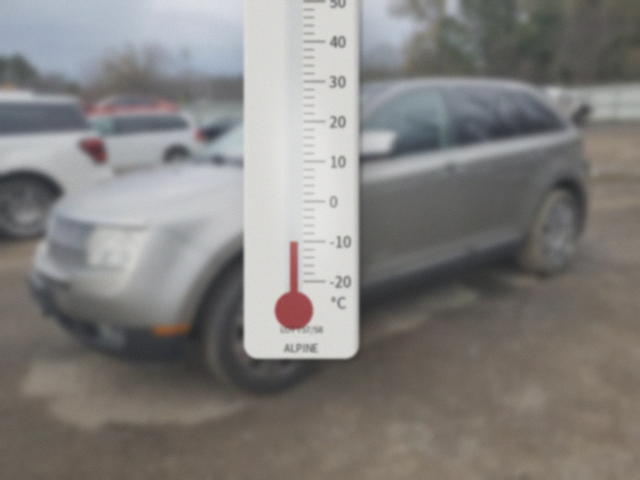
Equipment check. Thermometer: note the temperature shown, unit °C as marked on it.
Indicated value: -10 °C
